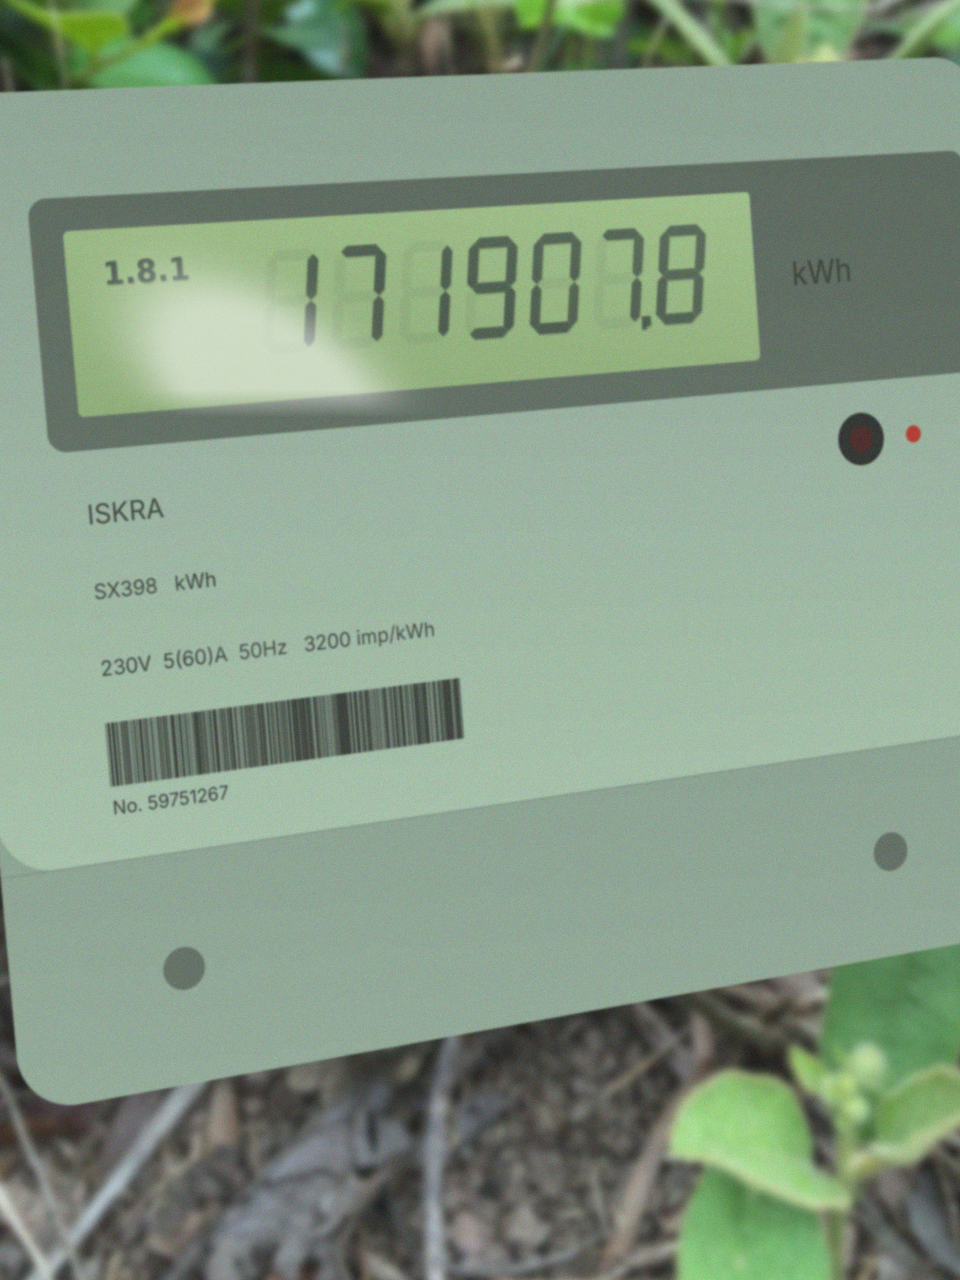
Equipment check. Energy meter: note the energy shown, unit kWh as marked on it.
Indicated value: 171907.8 kWh
